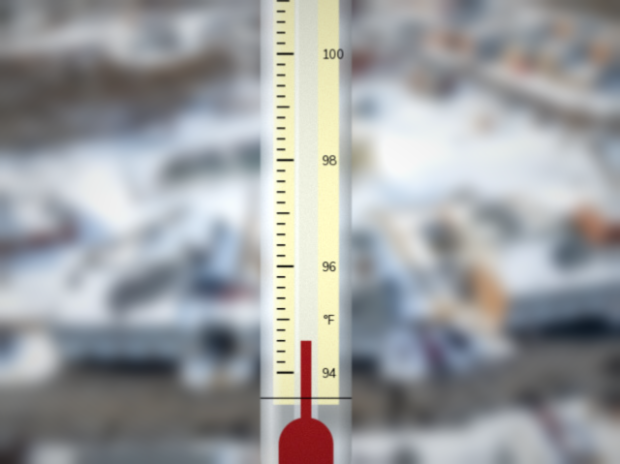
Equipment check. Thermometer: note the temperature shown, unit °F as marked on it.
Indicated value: 94.6 °F
